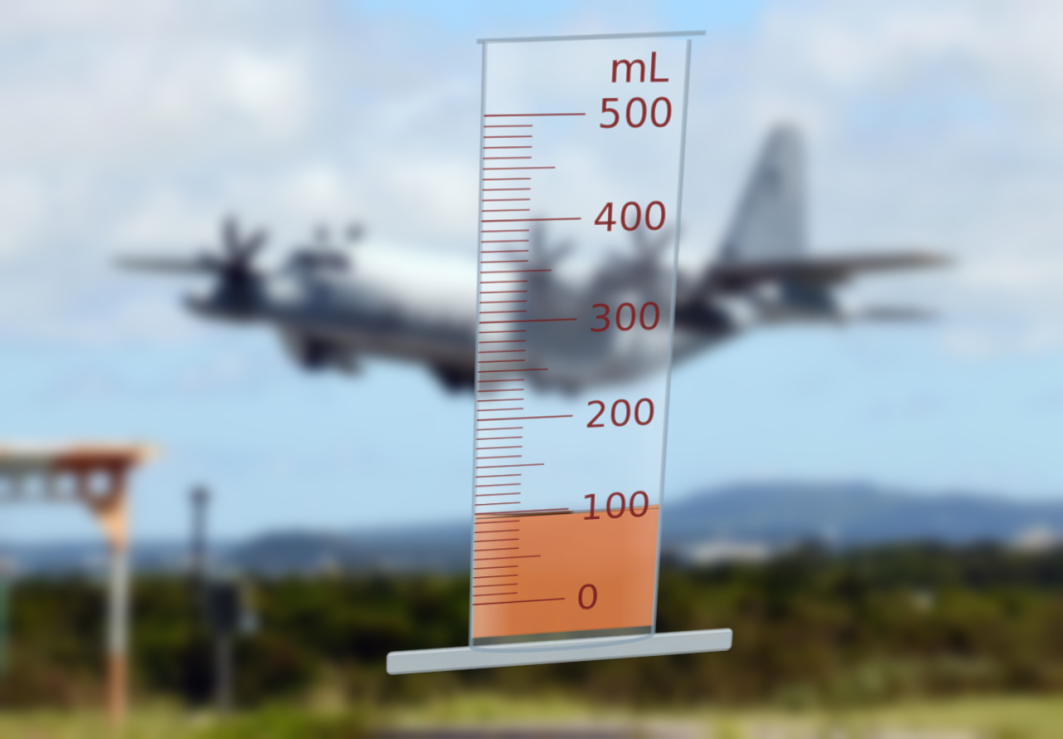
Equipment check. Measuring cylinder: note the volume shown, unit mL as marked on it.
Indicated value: 95 mL
